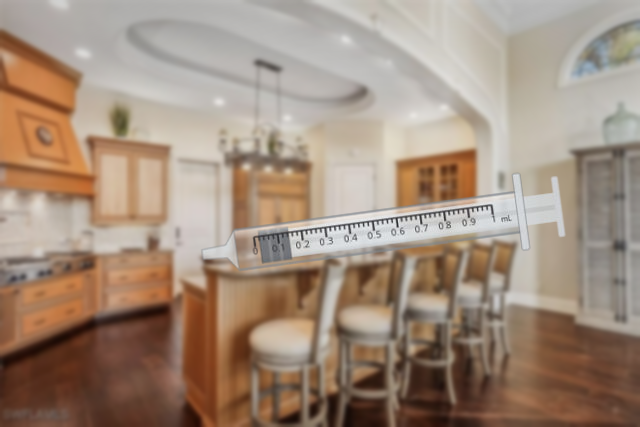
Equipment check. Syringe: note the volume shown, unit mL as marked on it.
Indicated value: 0.02 mL
